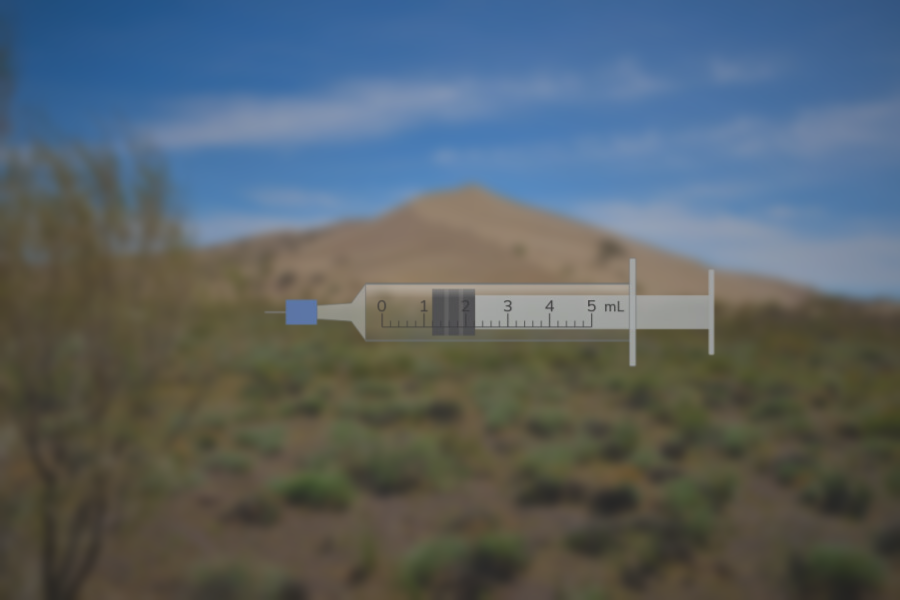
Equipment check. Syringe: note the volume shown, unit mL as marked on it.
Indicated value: 1.2 mL
